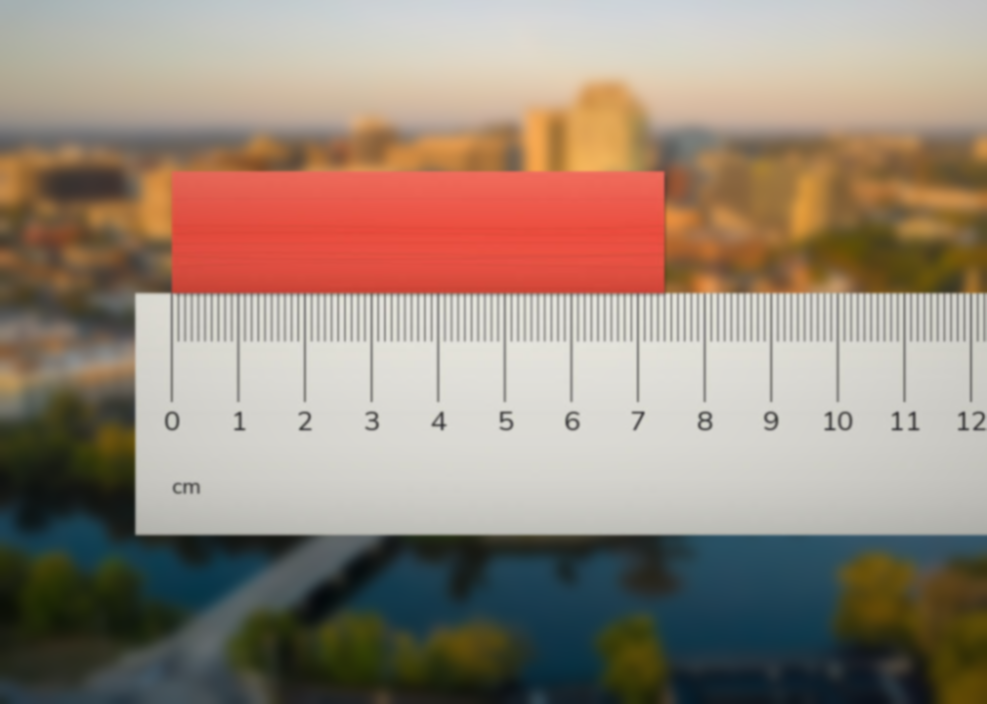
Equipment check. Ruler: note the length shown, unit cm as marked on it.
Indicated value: 7.4 cm
